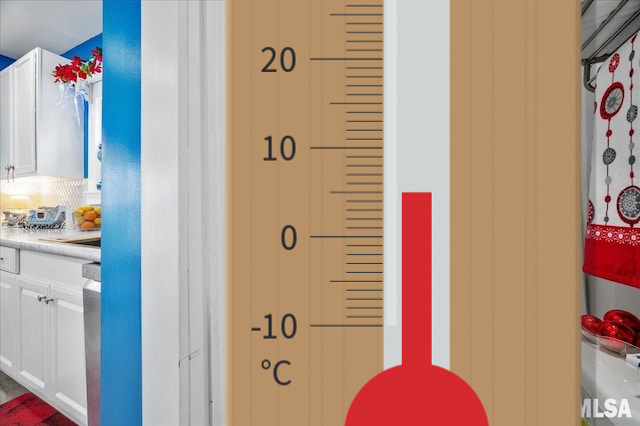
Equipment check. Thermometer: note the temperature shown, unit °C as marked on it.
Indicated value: 5 °C
